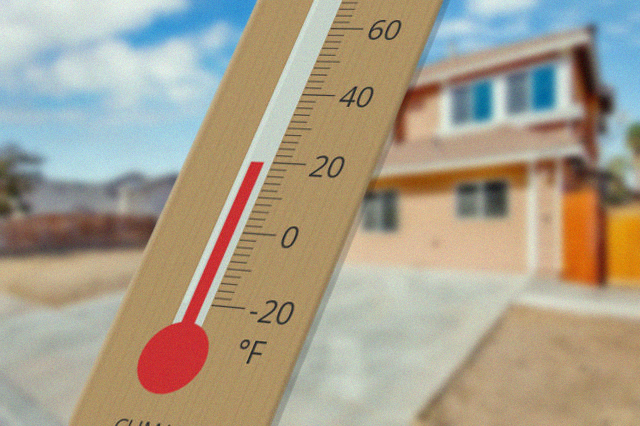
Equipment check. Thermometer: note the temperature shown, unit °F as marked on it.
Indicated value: 20 °F
